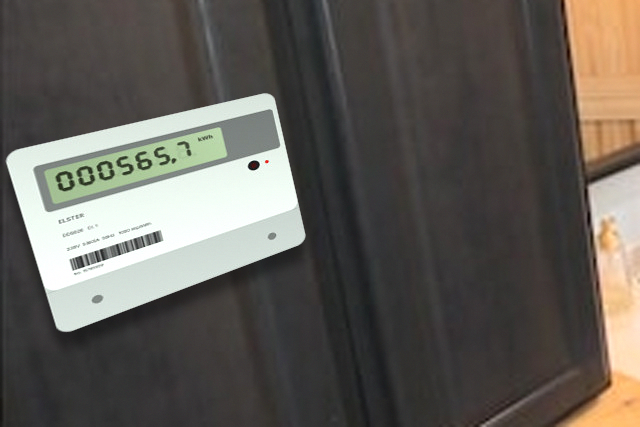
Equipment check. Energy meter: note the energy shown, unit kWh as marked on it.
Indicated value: 565.7 kWh
